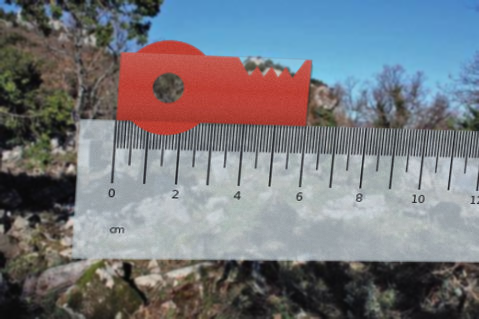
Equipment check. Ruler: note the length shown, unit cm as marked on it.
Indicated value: 6 cm
